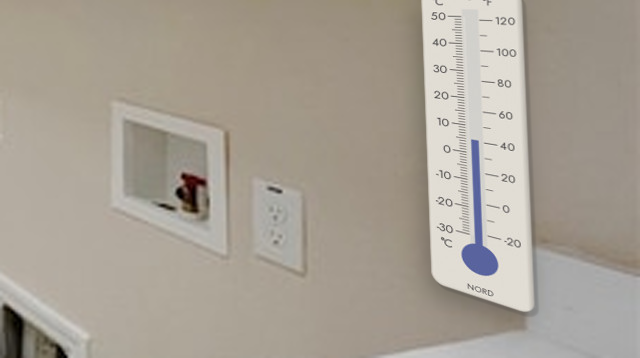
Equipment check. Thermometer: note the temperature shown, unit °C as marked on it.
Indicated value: 5 °C
